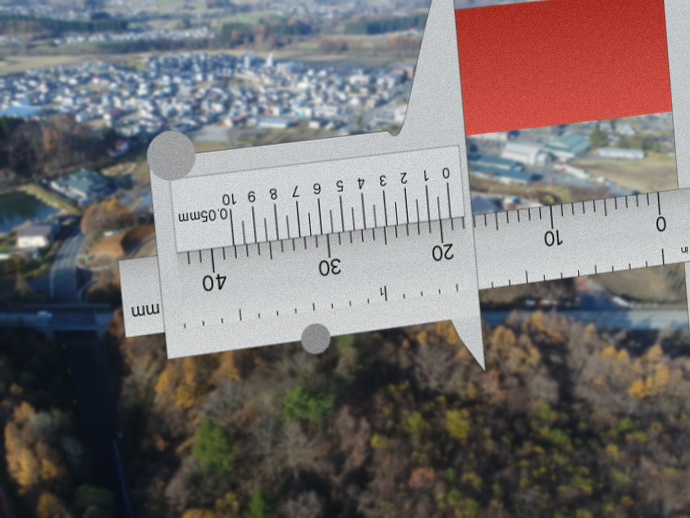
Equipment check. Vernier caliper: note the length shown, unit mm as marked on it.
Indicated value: 19.1 mm
